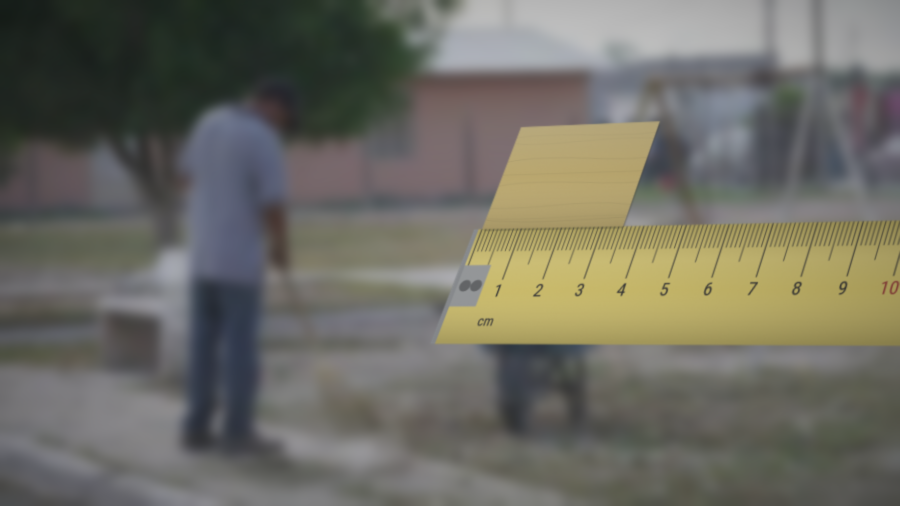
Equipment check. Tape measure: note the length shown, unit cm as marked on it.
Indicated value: 3.5 cm
